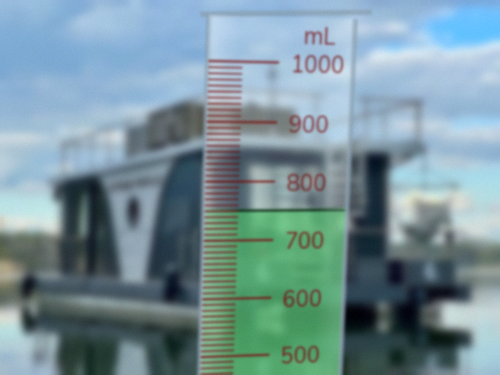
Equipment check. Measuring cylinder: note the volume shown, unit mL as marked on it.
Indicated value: 750 mL
